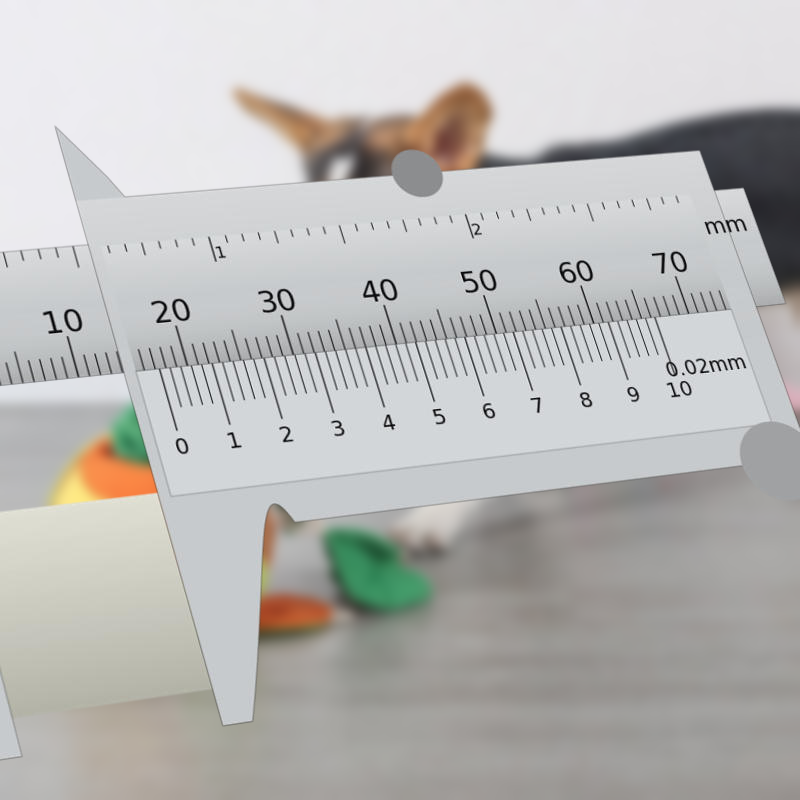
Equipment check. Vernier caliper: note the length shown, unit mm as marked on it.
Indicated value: 17.4 mm
